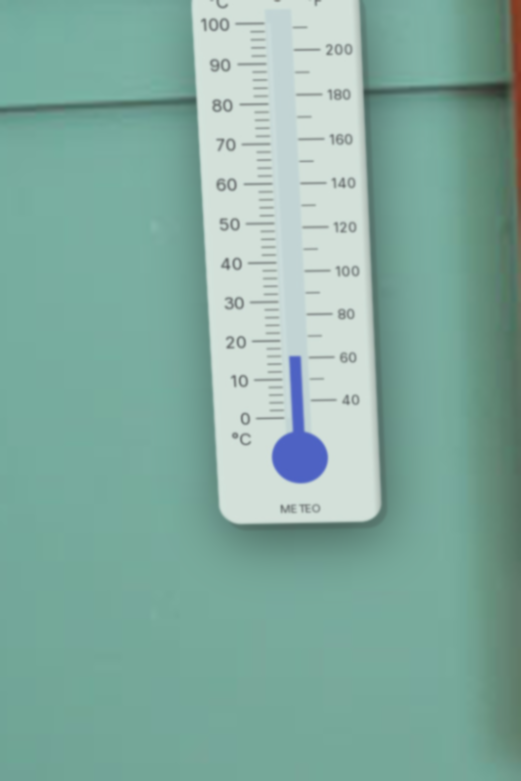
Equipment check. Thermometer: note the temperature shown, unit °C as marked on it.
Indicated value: 16 °C
